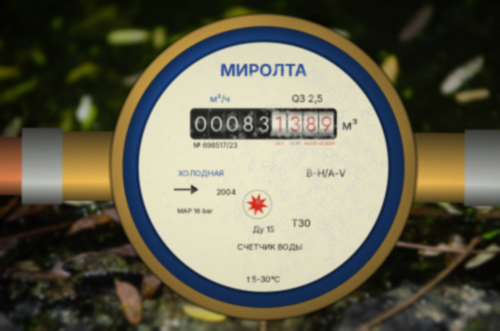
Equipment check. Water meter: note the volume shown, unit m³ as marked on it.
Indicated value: 83.1389 m³
